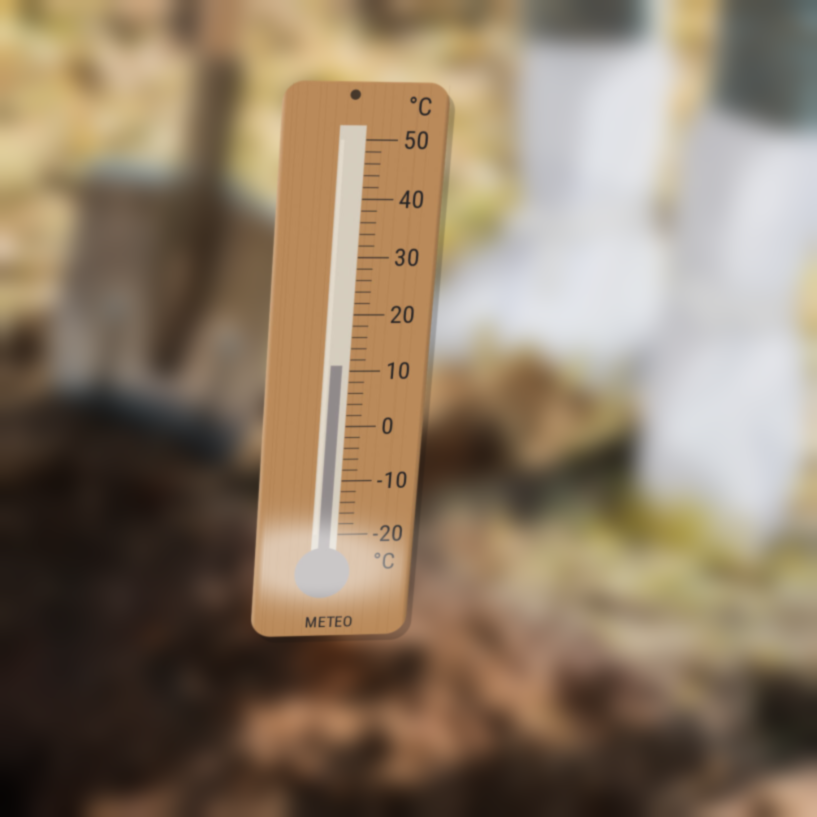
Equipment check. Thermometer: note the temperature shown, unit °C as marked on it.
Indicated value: 11 °C
